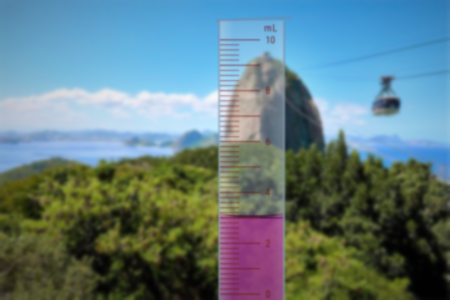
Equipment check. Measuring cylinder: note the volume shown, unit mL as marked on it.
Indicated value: 3 mL
